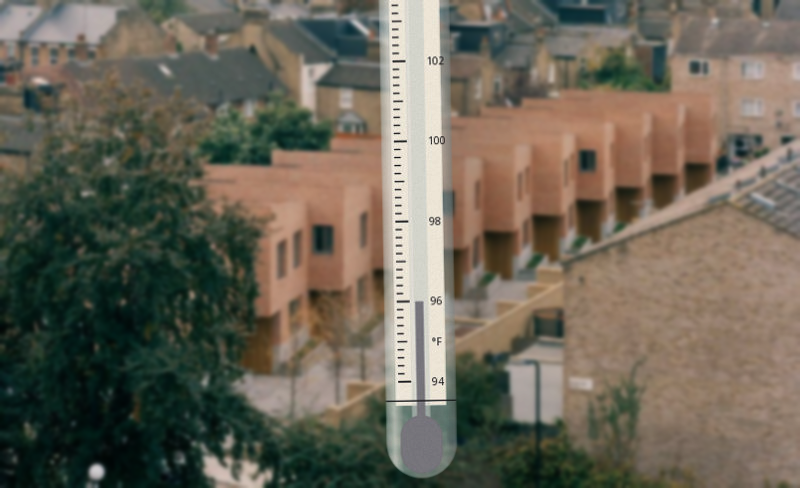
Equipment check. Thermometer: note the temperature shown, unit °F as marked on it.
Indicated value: 96 °F
